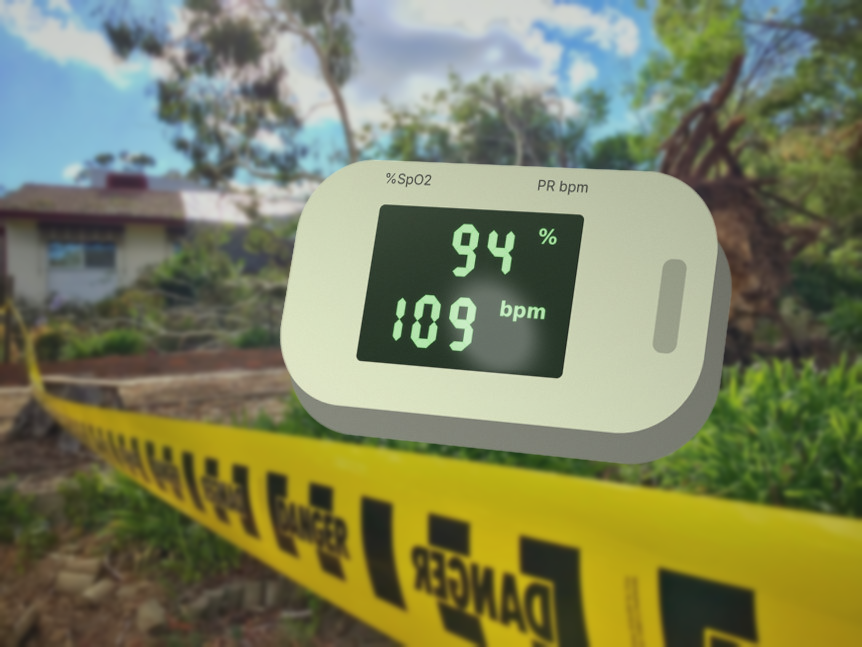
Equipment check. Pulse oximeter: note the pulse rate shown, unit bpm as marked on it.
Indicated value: 109 bpm
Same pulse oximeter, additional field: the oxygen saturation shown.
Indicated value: 94 %
